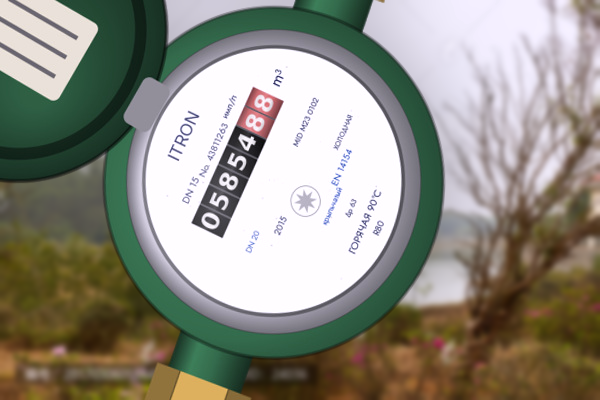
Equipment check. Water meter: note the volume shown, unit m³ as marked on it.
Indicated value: 5854.88 m³
